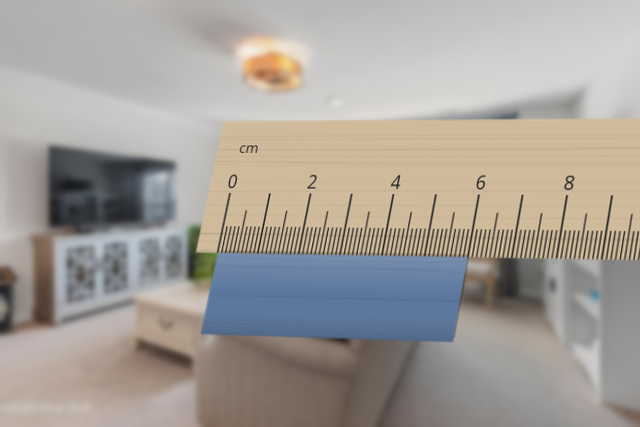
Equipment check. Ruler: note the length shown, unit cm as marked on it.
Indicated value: 6 cm
